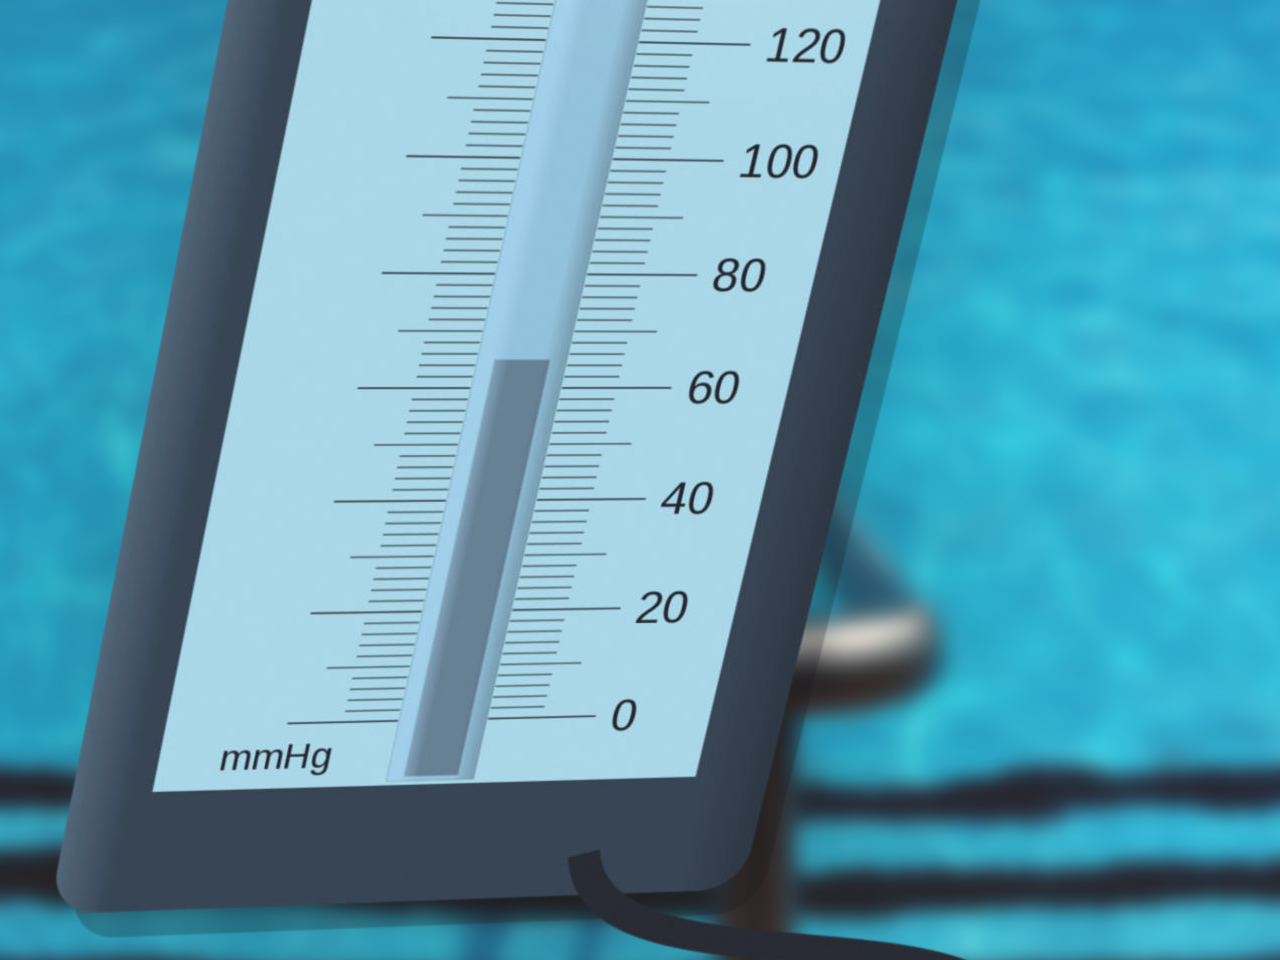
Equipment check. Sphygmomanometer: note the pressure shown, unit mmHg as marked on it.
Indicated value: 65 mmHg
